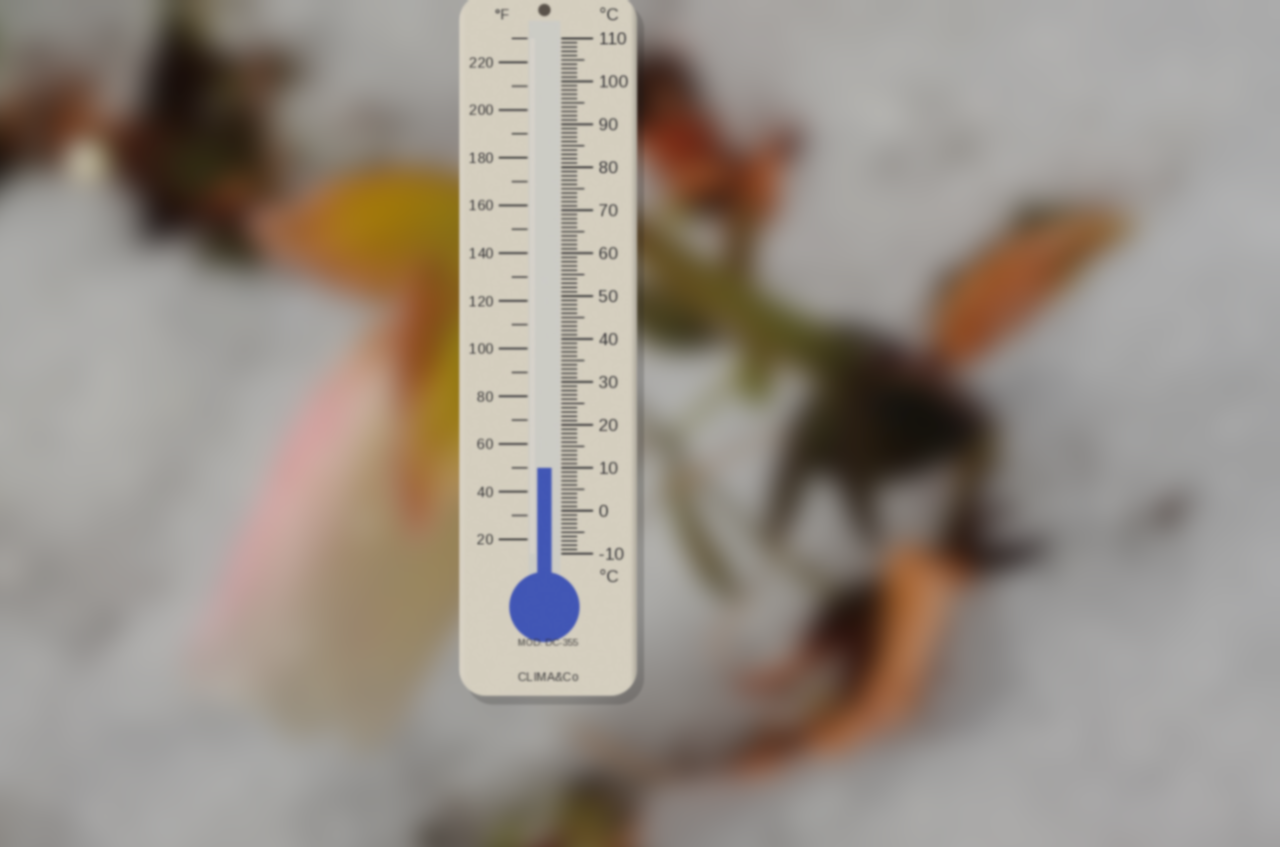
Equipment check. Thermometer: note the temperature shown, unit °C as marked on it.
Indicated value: 10 °C
